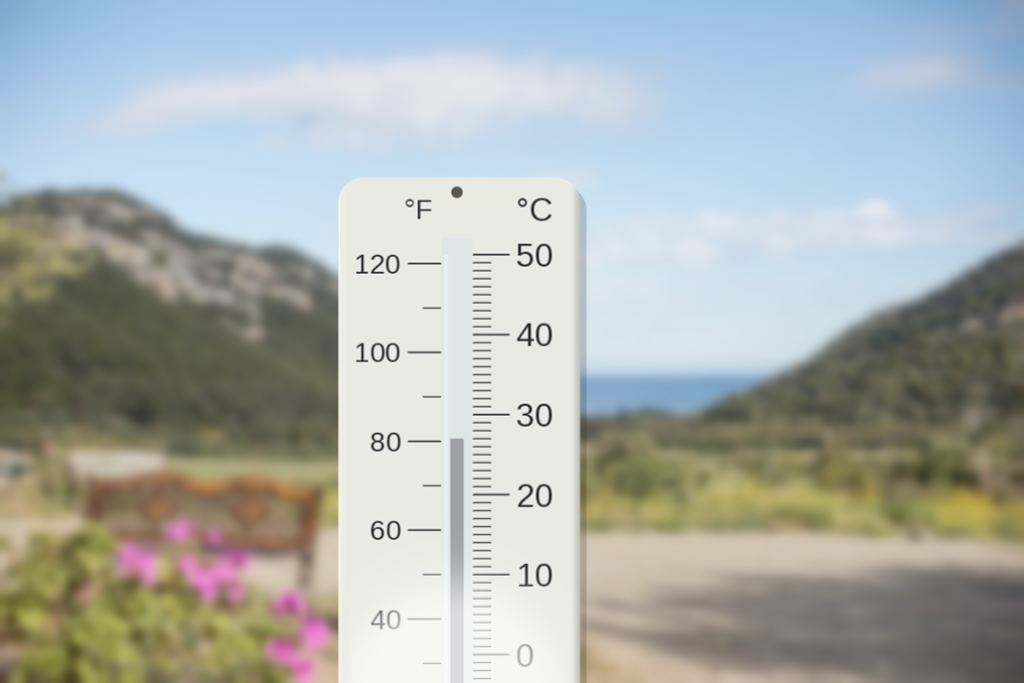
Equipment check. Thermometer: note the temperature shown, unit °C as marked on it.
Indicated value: 27 °C
